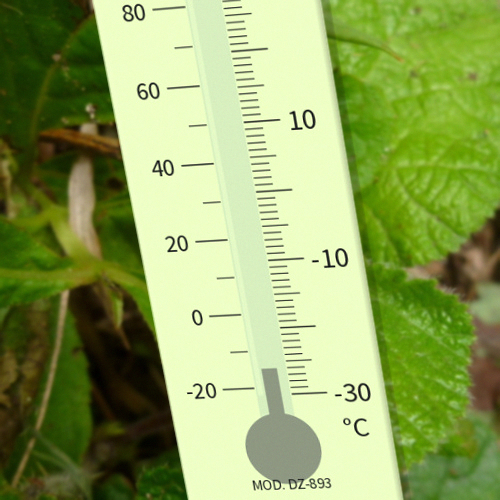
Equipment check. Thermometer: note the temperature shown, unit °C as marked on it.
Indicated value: -26 °C
